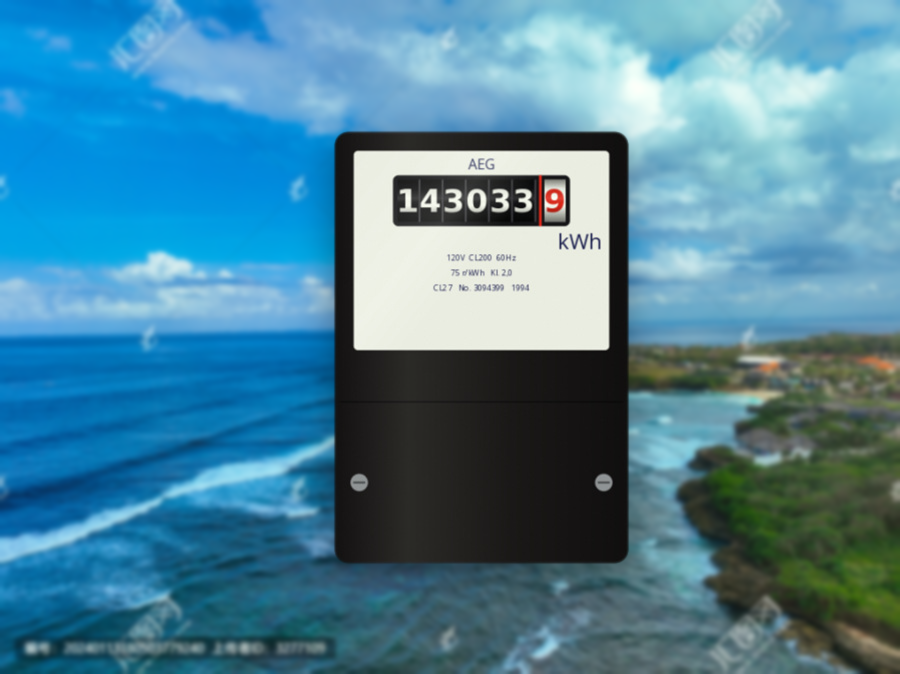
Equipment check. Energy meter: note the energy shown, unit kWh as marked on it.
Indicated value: 143033.9 kWh
